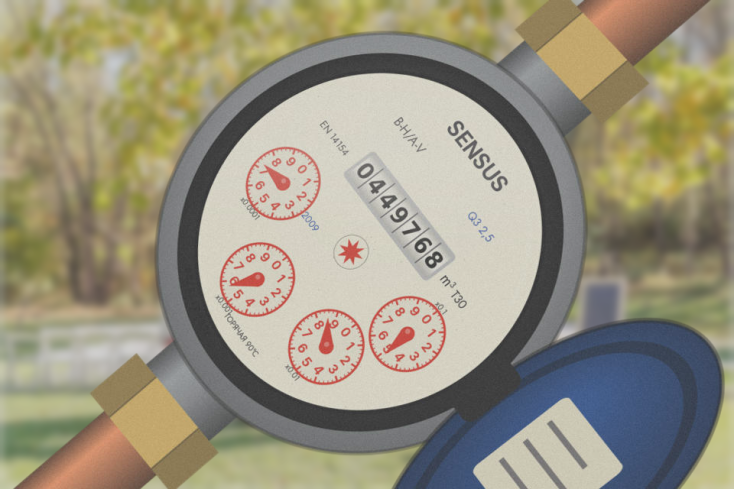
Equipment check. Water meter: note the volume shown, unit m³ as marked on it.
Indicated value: 449768.4857 m³
